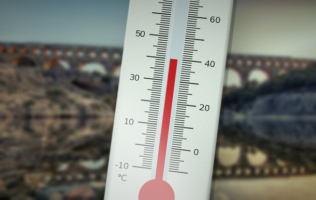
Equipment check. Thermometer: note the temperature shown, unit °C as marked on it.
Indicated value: 40 °C
